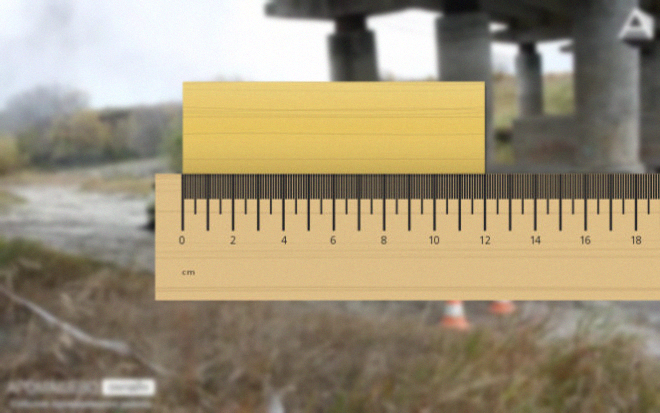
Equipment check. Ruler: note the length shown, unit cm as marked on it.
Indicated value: 12 cm
